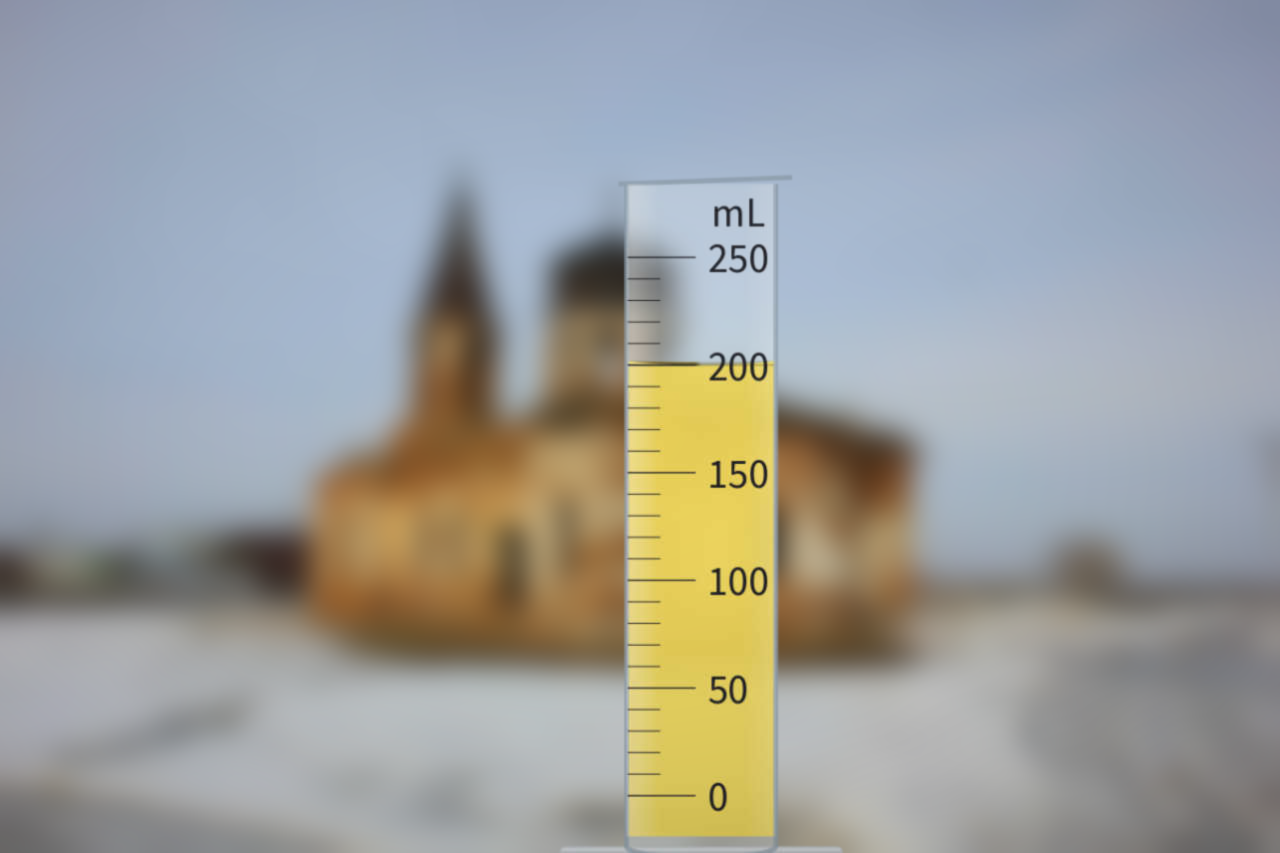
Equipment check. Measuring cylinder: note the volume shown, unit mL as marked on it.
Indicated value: 200 mL
